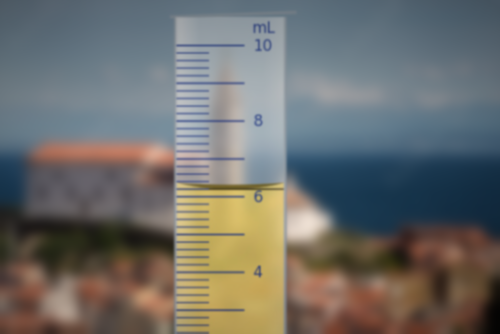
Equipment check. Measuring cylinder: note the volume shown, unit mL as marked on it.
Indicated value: 6.2 mL
